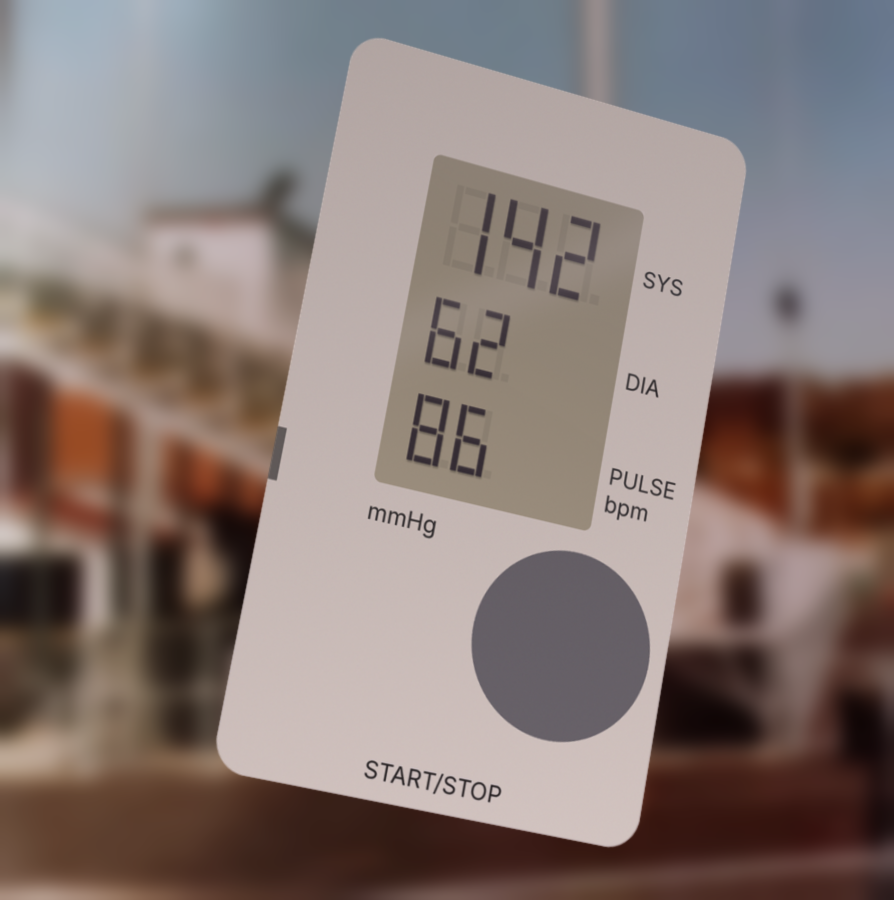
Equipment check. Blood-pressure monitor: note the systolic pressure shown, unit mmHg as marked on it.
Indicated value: 142 mmHg
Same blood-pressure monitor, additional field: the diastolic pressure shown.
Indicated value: 62 mmHg
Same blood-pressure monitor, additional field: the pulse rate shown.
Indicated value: 86 bpm
